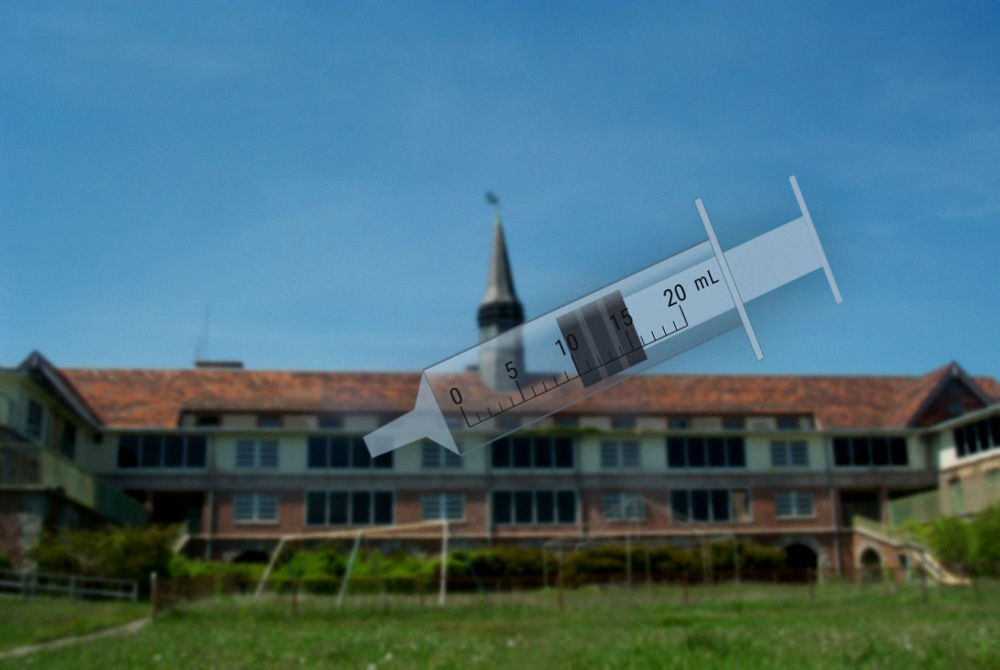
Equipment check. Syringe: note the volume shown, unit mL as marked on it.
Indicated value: 10 mL
